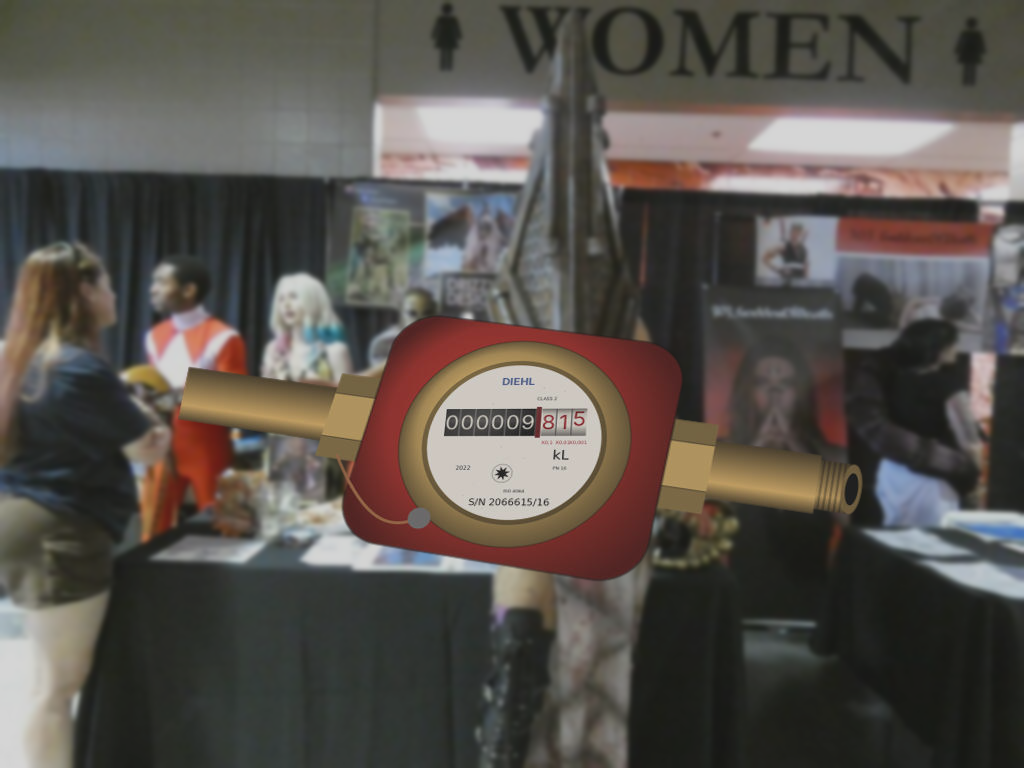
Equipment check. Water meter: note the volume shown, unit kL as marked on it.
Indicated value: 9.815 kL
